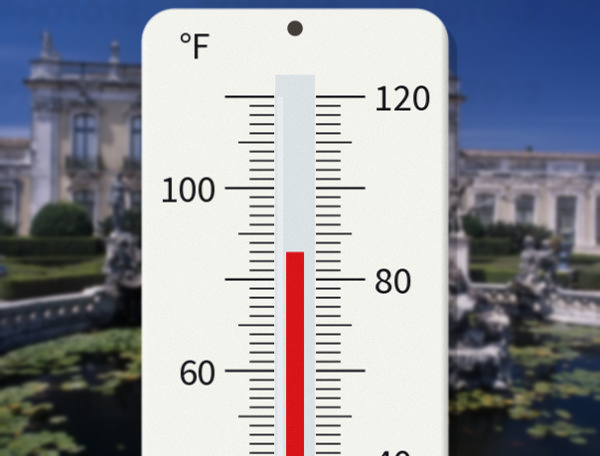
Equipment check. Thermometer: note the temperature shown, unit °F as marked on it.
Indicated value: 86 °F
